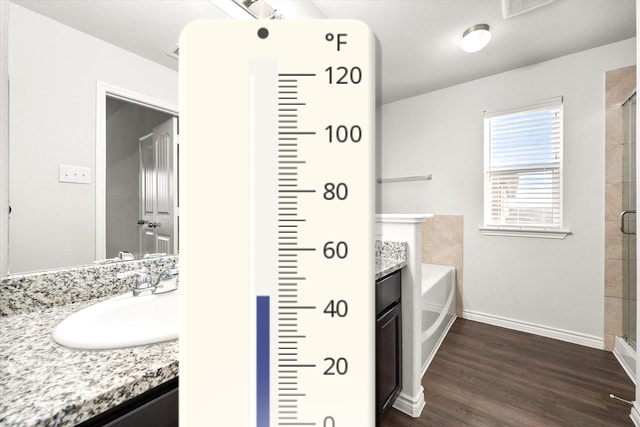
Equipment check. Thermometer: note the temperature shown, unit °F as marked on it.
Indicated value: 44 °F
